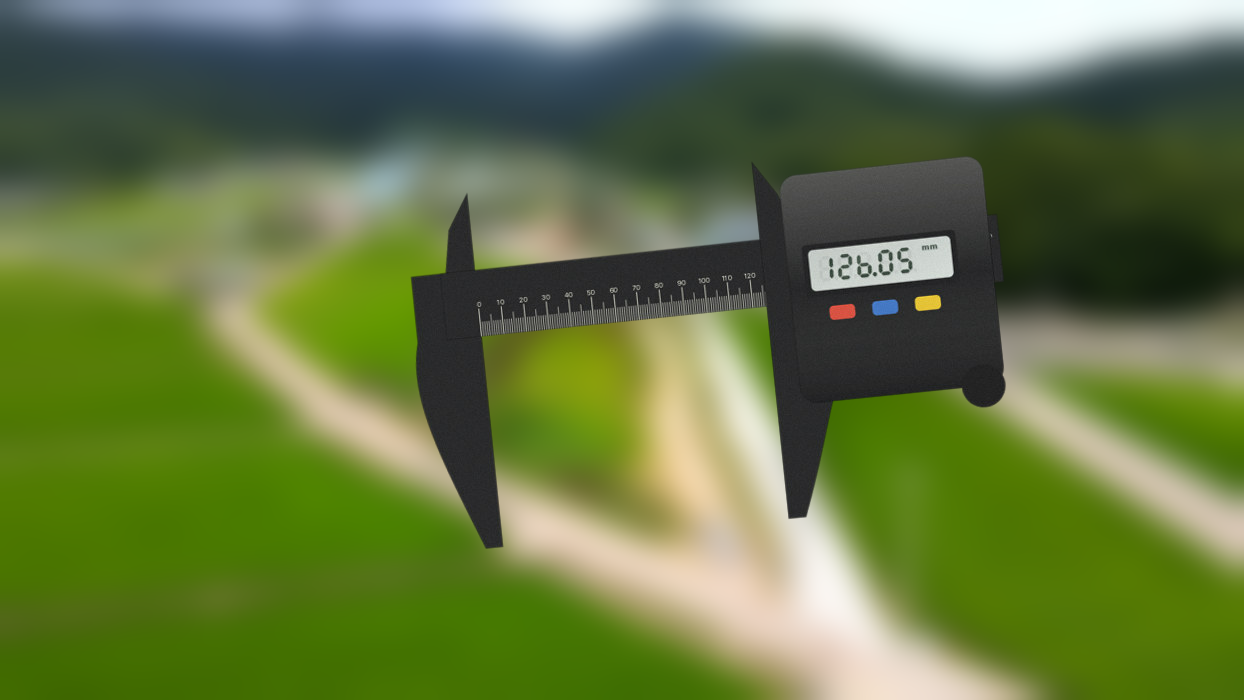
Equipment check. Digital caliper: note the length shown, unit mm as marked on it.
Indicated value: 126.05 mm
